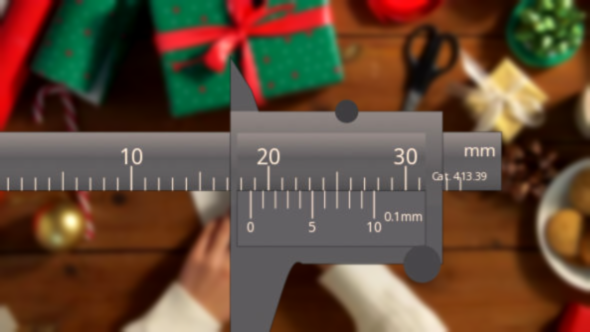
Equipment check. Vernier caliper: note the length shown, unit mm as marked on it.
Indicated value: 18.7 mm
